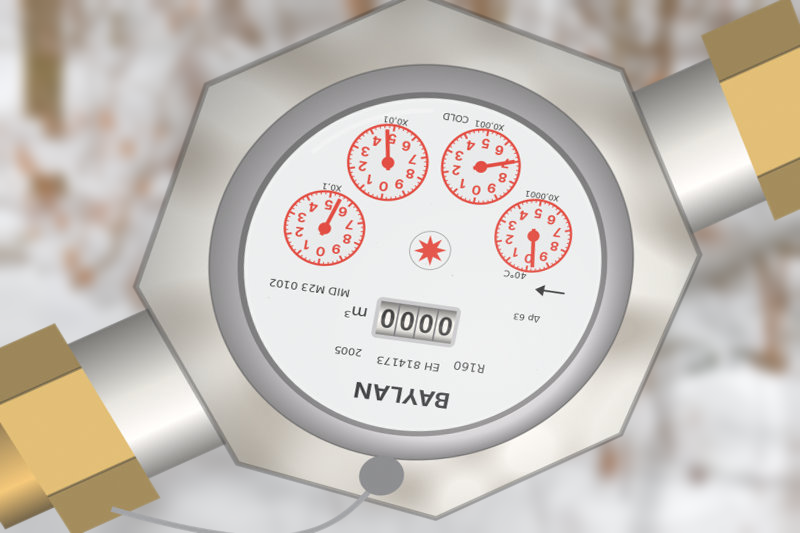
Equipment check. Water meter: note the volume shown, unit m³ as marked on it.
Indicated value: 0.5469 m³
